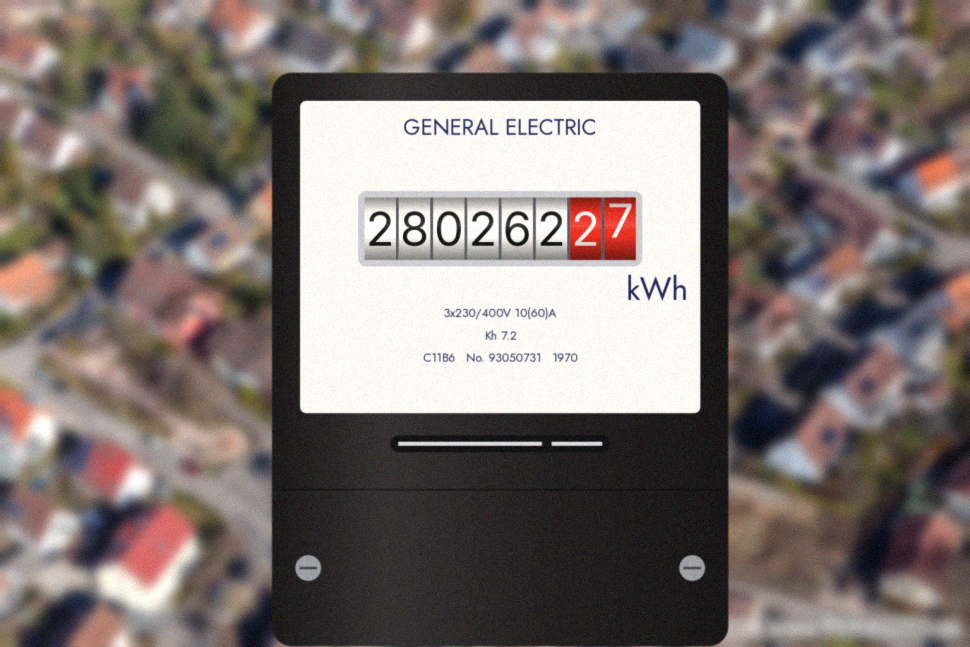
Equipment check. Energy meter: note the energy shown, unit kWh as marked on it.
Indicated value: 280262.27 kWh
